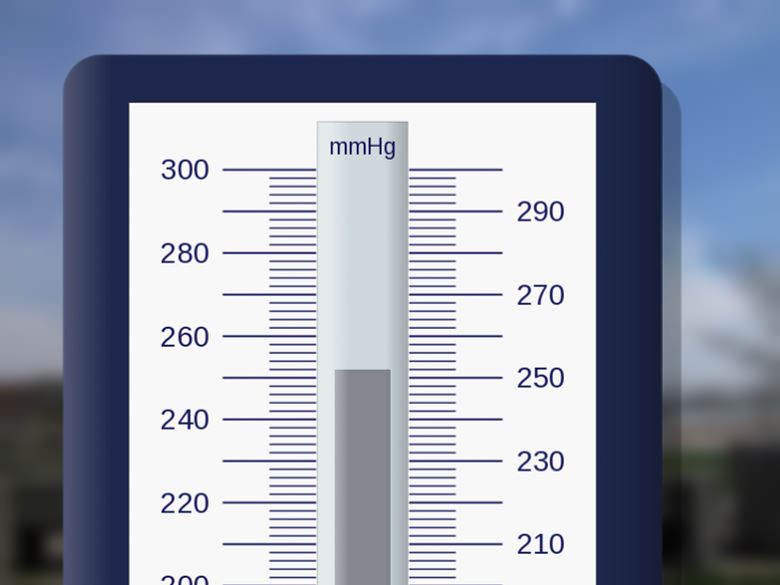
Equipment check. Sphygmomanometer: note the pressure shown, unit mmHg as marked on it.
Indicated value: 252 mmHg
